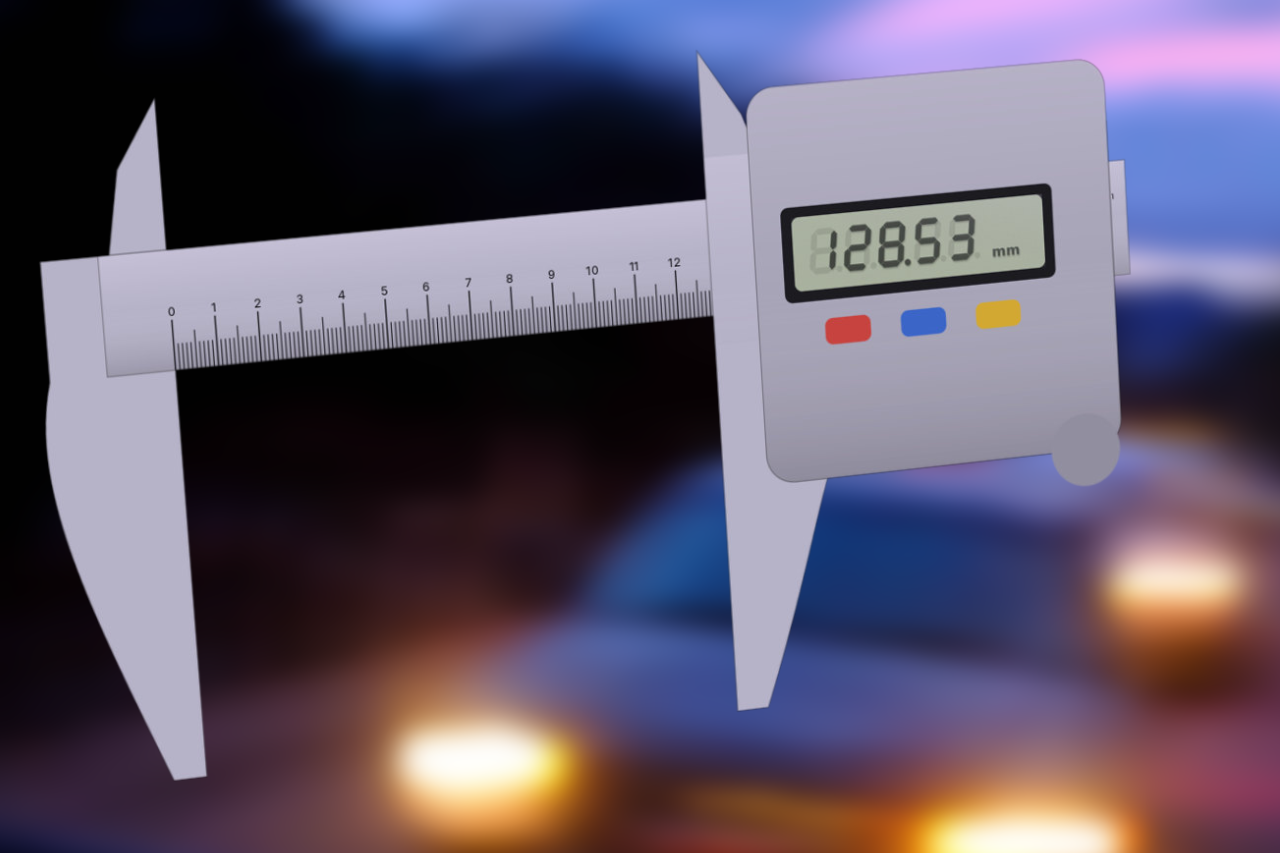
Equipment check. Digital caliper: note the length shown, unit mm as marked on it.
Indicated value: 128.53 mm
